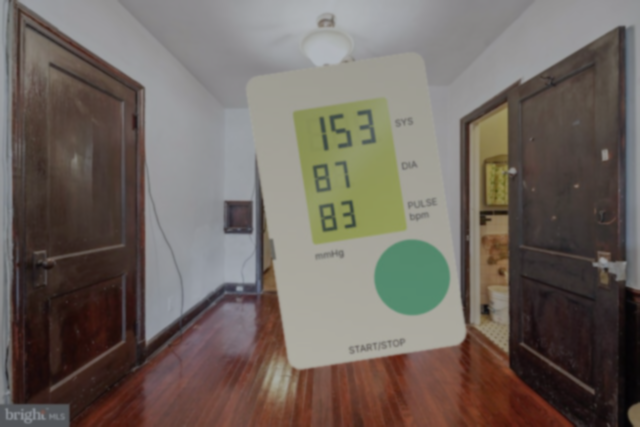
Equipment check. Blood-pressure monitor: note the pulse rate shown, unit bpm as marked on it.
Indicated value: 83 bpm
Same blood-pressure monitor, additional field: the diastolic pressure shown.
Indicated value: 87 mmHg
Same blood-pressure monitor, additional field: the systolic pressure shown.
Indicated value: 153 mmHg
